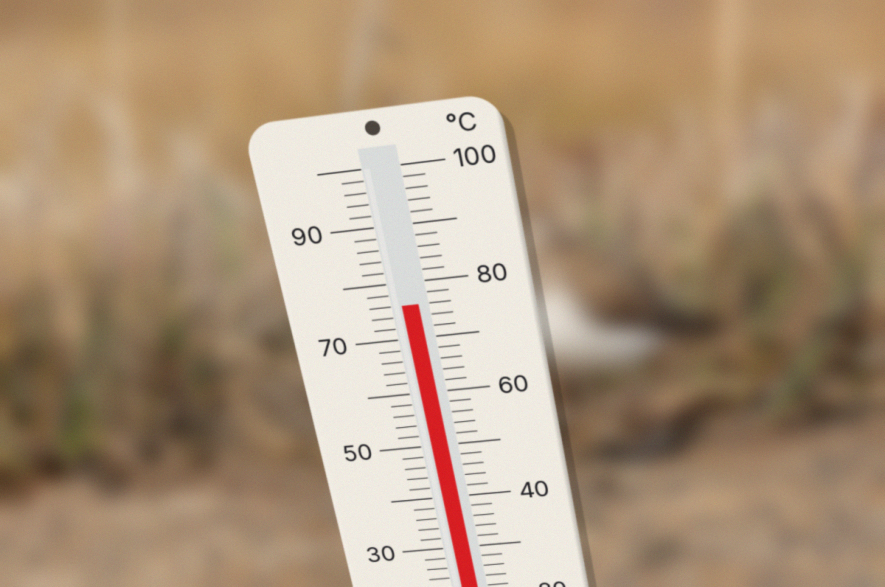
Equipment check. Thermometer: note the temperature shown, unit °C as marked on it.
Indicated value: 76 °C
